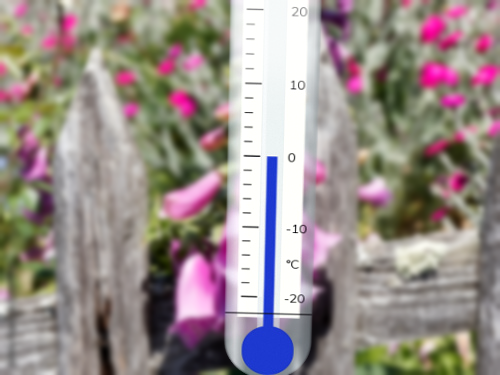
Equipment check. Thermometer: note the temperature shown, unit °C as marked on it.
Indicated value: 0 °C
